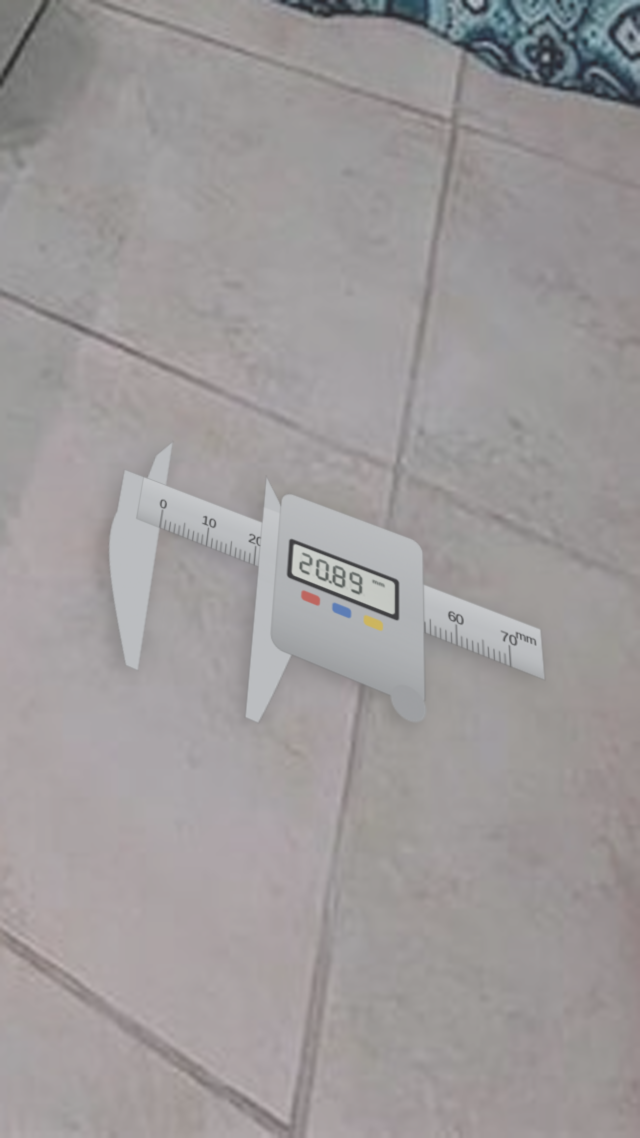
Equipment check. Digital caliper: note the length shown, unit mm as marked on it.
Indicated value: 20.89 mm
